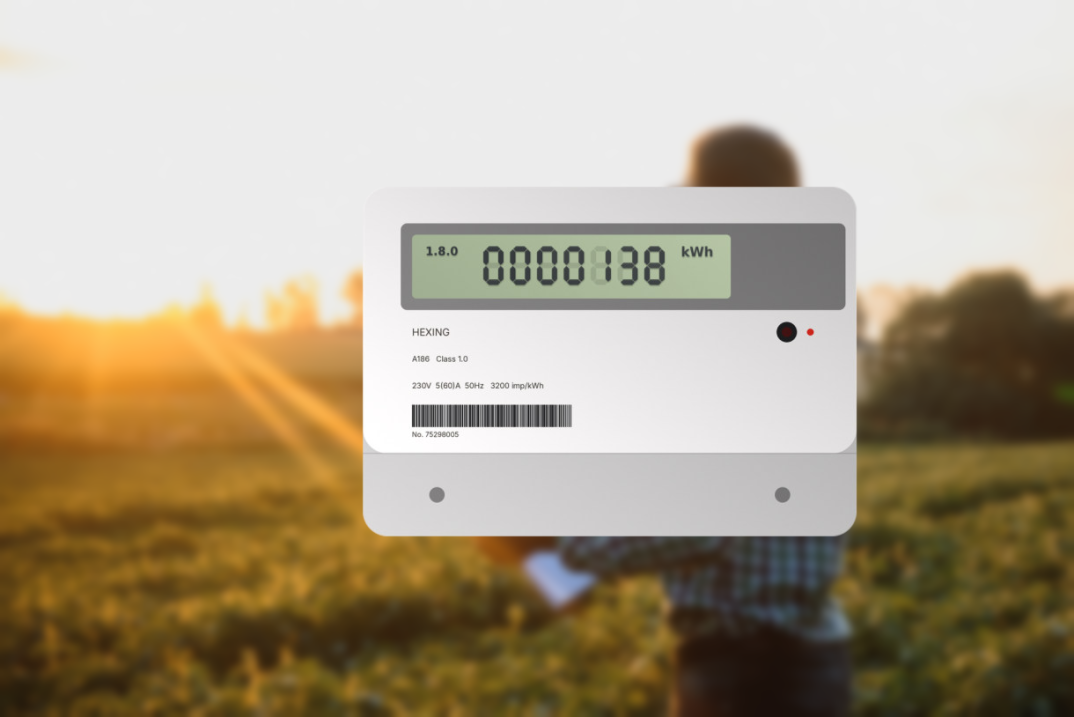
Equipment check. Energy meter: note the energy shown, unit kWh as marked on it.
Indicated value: 138 kWh
